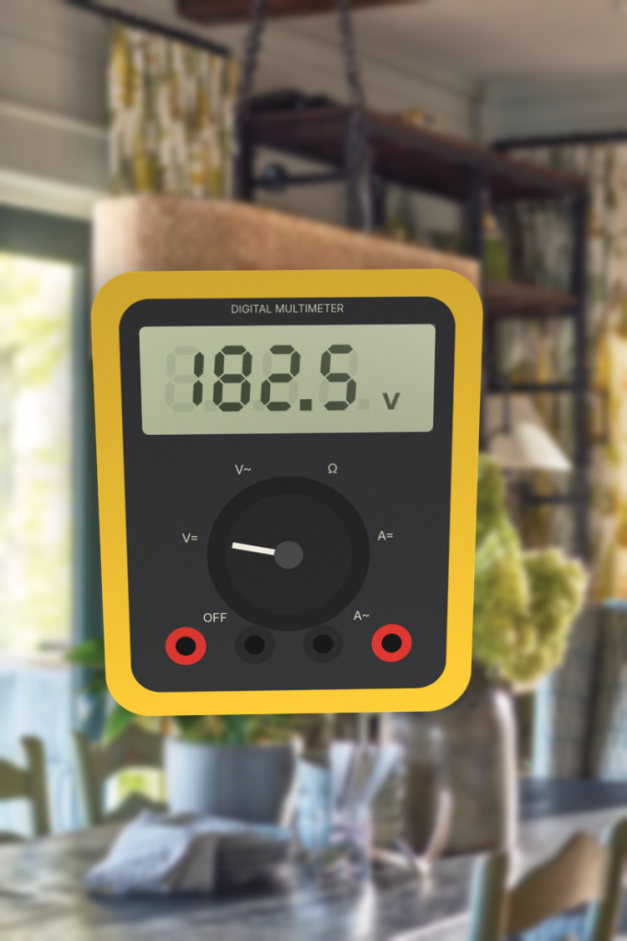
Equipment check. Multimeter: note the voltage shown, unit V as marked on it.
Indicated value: 182.5 V
